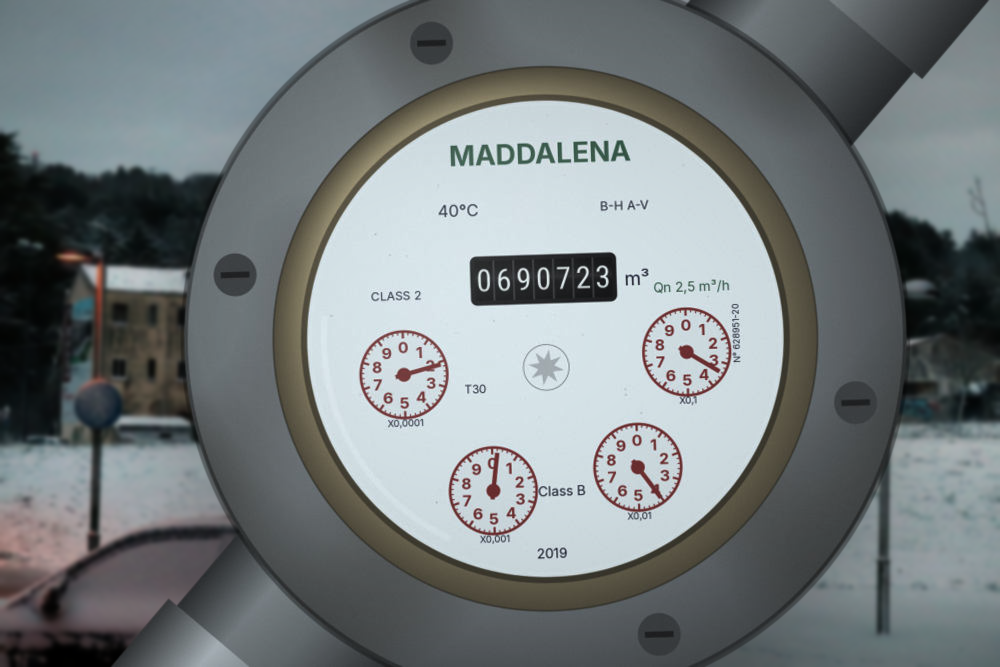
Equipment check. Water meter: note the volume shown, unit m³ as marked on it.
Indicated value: 690723.3402 m³
